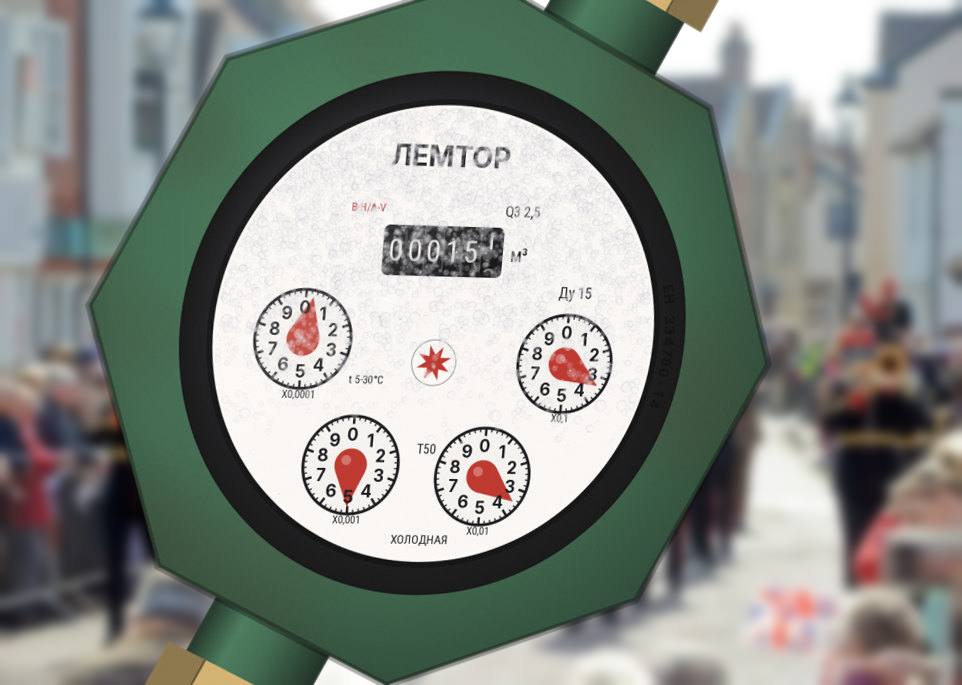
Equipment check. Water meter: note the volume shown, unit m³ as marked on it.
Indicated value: 151.3350 m³
